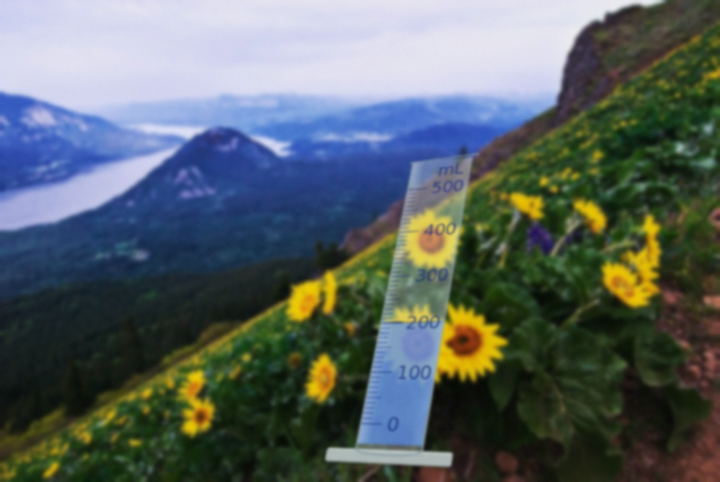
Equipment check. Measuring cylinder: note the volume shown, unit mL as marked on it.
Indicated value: 200 mL
